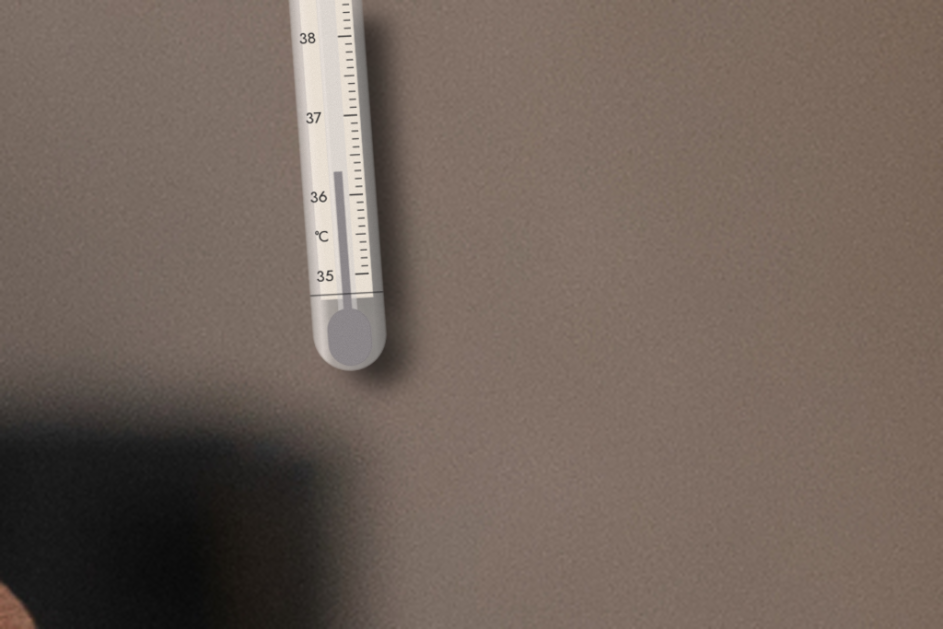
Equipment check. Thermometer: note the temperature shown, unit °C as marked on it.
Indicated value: 36.3 °C
